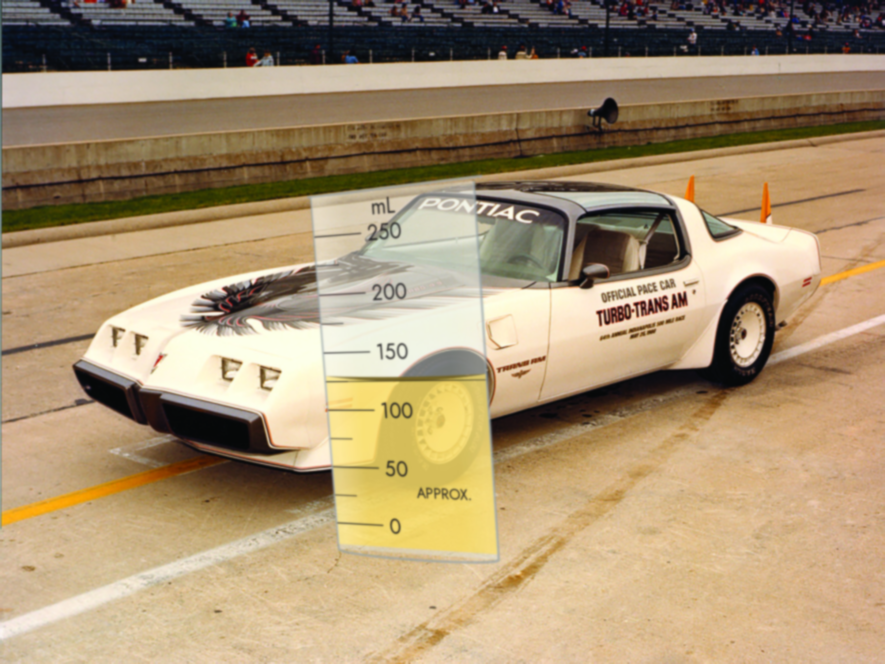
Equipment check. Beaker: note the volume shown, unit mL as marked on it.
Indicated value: 125 mL
